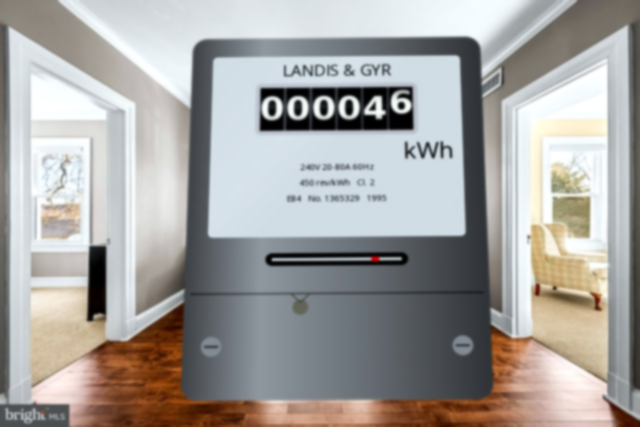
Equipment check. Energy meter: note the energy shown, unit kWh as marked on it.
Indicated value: 46 kWh
